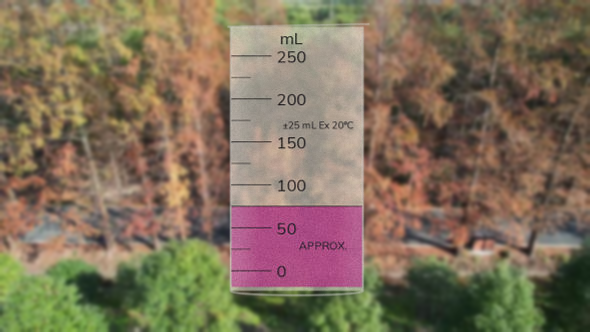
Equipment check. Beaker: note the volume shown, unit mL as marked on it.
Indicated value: 75 mL
